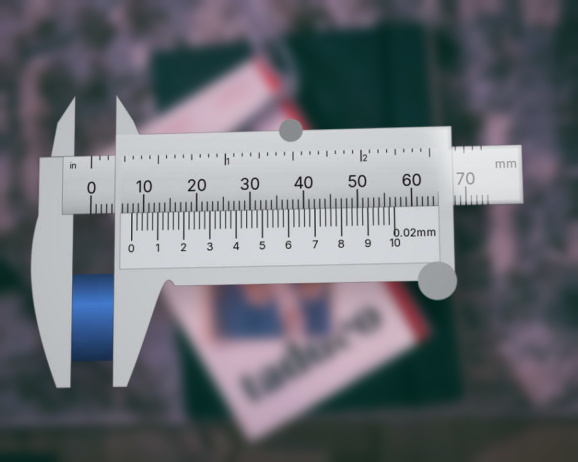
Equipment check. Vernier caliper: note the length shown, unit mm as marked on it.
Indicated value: 7.8 mm
